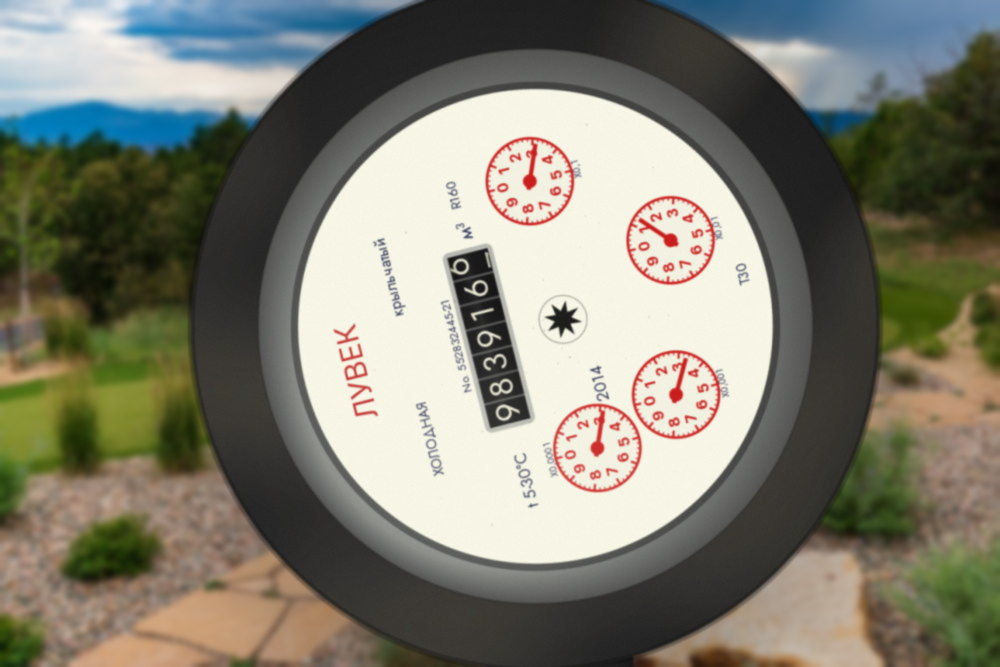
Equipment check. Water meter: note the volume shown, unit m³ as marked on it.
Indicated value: 9839166.3133 m³
